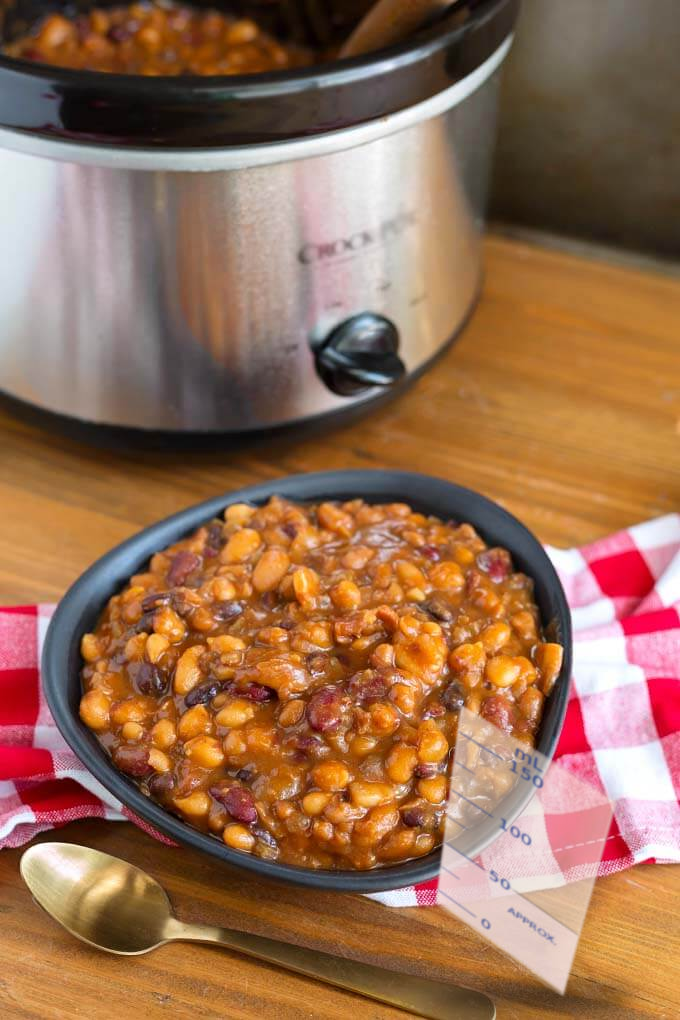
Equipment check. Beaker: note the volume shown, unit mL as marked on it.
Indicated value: 50 mL
